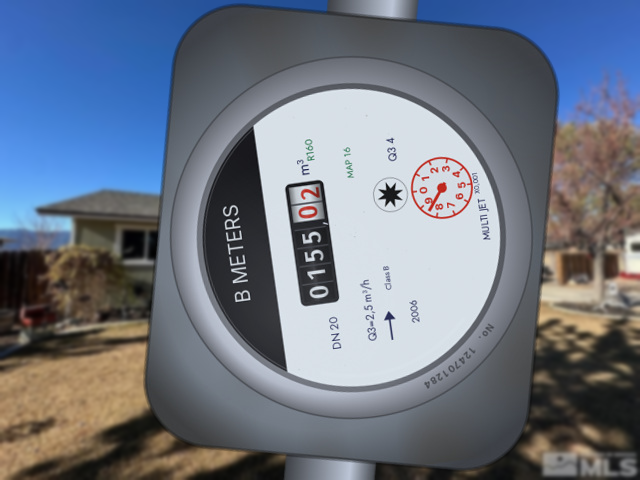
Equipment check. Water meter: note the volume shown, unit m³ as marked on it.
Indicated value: 155.018 m³
